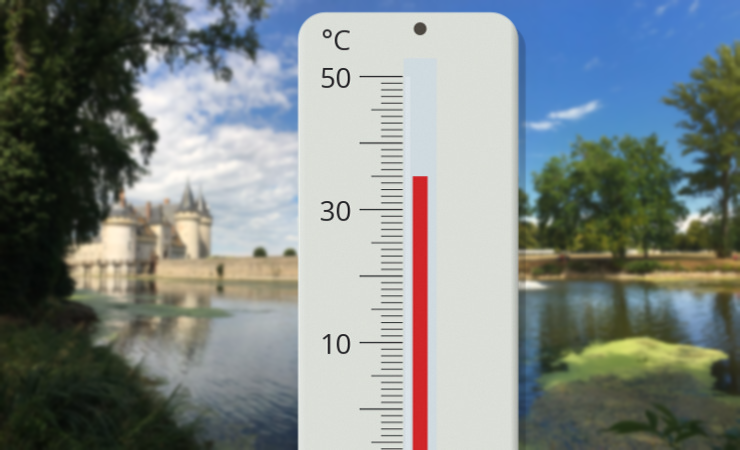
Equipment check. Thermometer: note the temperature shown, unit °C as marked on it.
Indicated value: 35 °C
